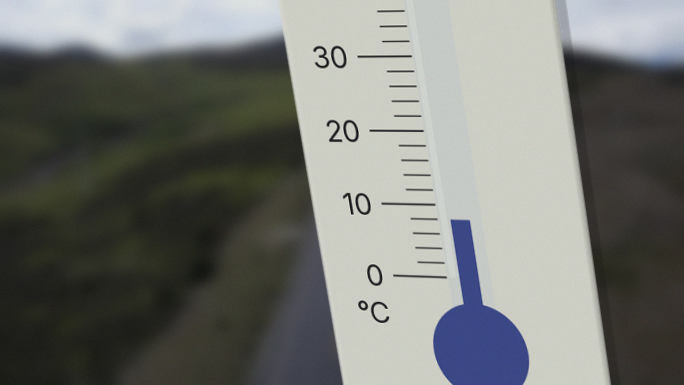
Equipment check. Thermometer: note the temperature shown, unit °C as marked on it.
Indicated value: 8 °C
